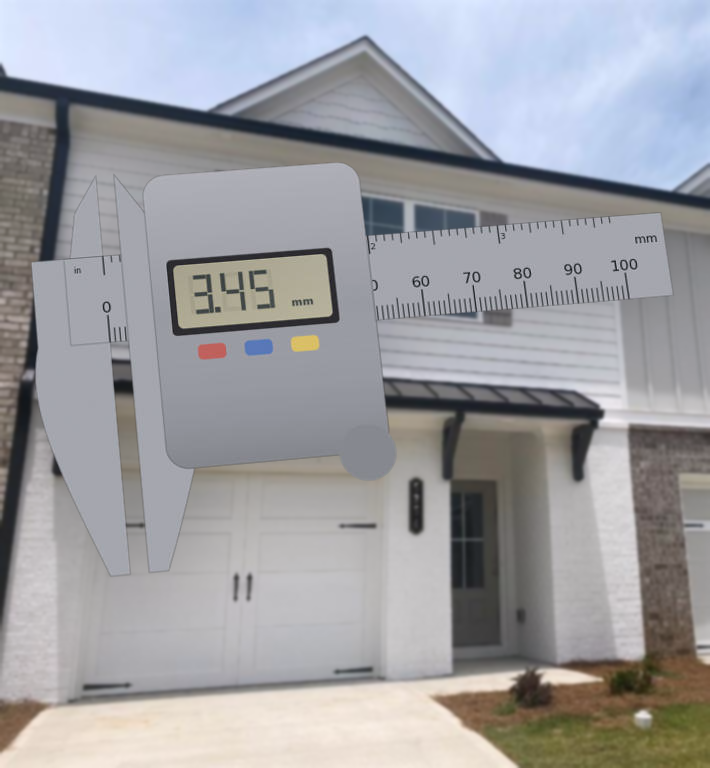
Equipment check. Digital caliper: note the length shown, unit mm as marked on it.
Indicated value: 3.45 mm
